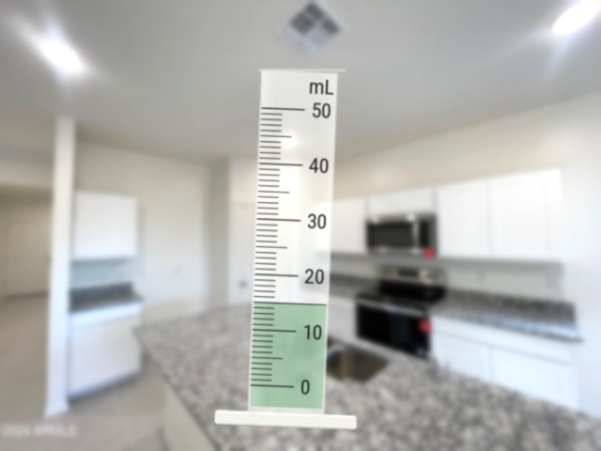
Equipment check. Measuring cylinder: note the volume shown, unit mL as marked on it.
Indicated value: 15 mL
